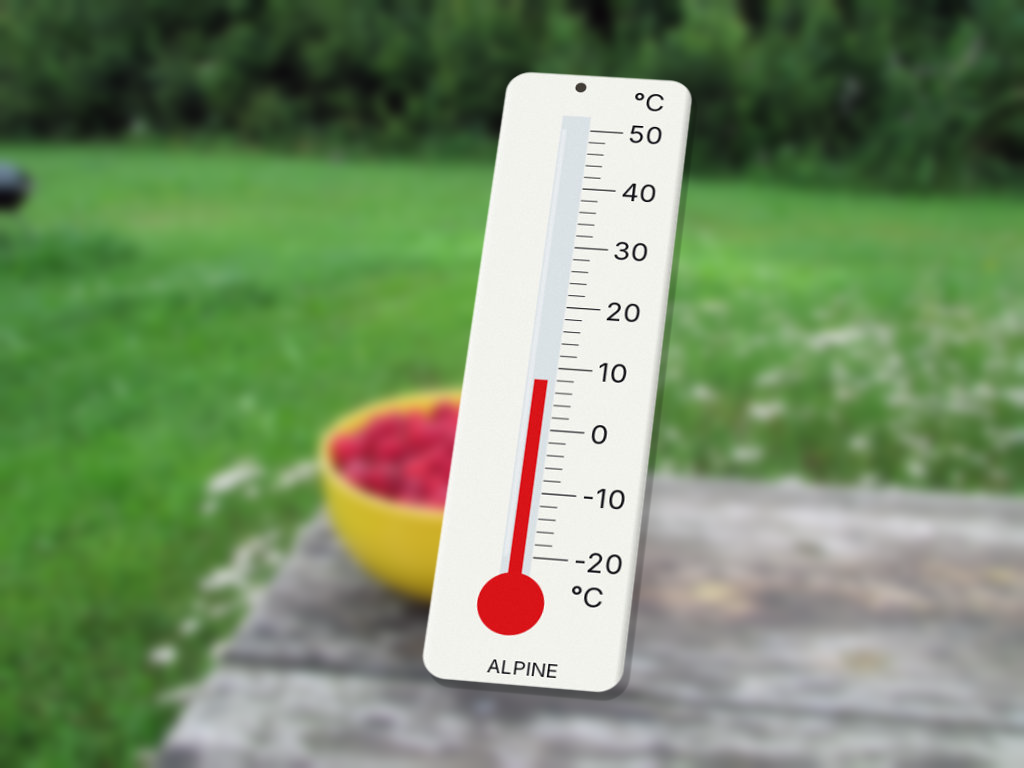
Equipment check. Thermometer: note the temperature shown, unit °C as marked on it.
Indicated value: 8 °C
